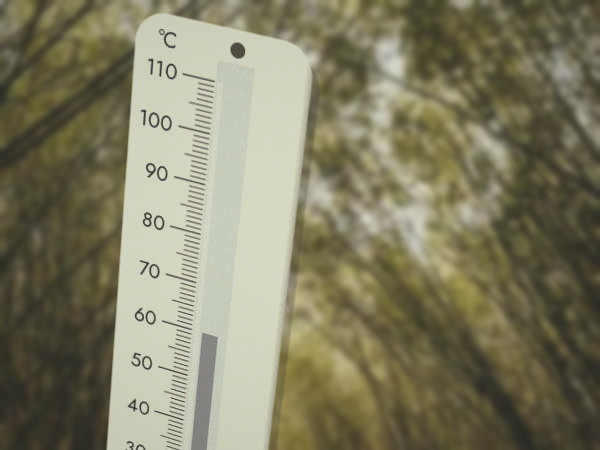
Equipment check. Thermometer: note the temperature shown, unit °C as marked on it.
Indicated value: 60 °C
